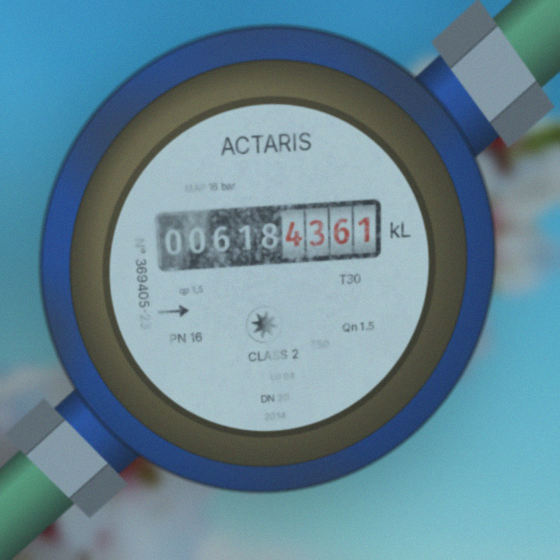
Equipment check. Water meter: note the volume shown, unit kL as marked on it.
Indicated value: 618.4361 kL
